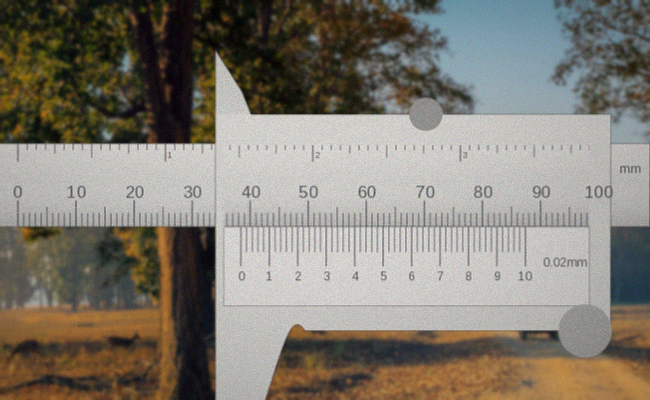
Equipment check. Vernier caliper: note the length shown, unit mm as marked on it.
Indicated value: 38.4 mm
